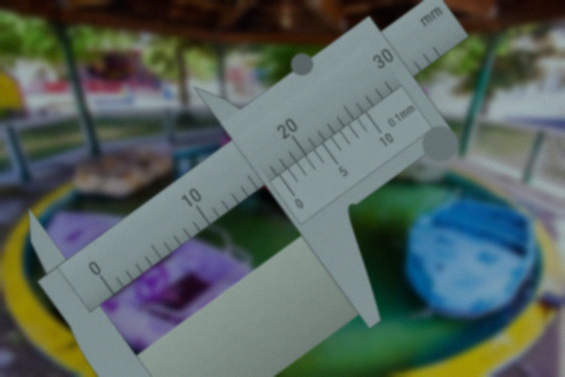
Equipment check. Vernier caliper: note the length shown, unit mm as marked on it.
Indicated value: 17.2 mm
